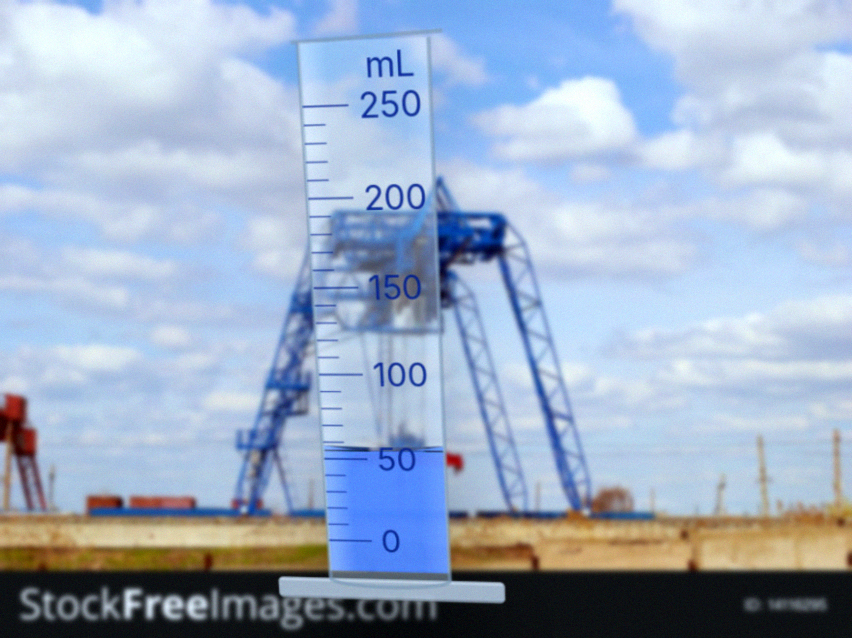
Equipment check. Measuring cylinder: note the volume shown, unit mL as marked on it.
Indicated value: 55 mL
